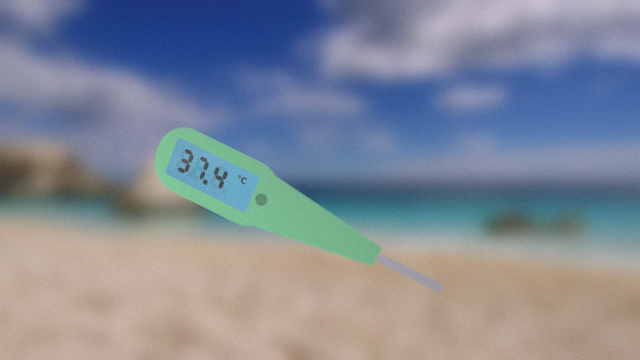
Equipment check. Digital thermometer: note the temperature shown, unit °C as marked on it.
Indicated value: 37.4 °C
